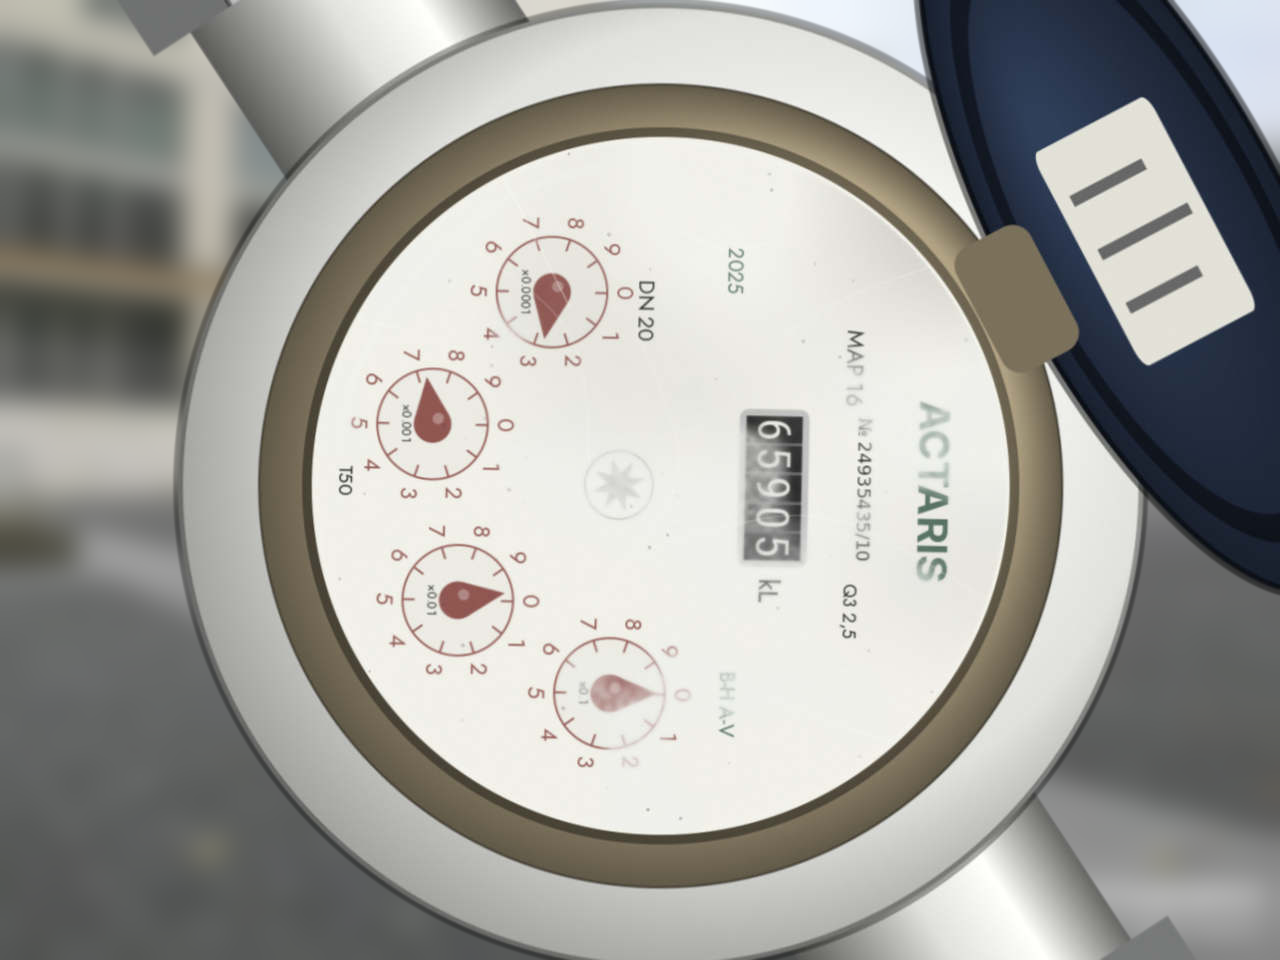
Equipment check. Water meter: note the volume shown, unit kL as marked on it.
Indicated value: 65904.9972 kL
